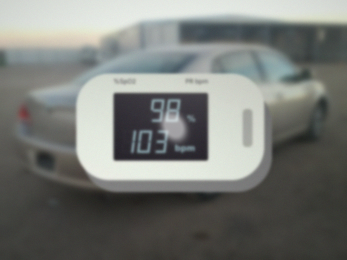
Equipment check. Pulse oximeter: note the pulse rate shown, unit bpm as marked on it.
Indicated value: 103 bpm
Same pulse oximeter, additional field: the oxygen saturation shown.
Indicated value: 98 %
